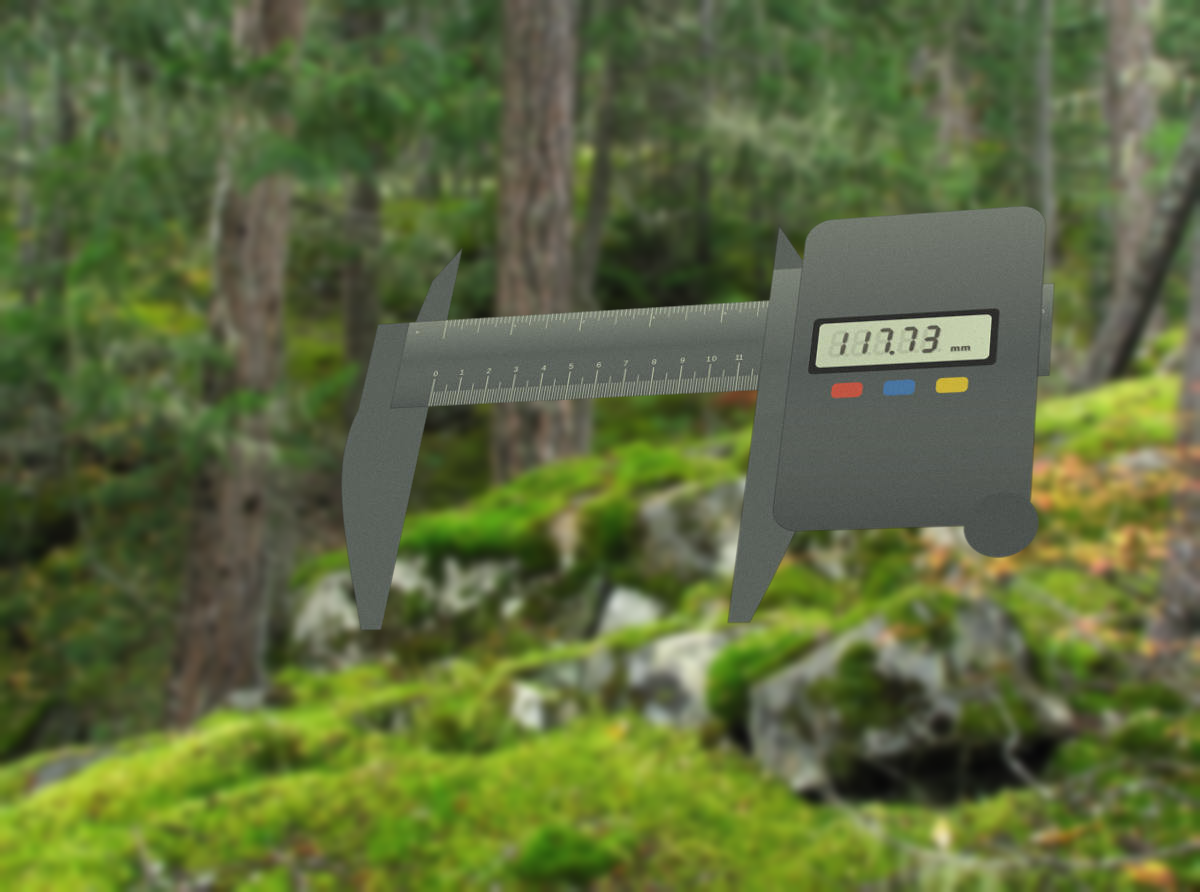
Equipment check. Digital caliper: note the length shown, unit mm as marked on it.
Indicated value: 117.73 mm
